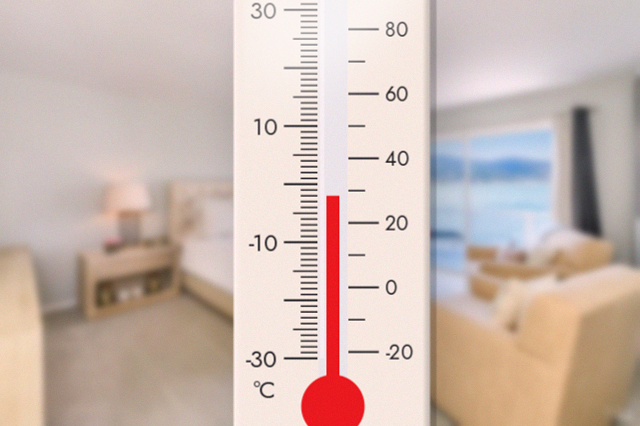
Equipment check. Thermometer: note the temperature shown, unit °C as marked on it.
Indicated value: -2 °C
